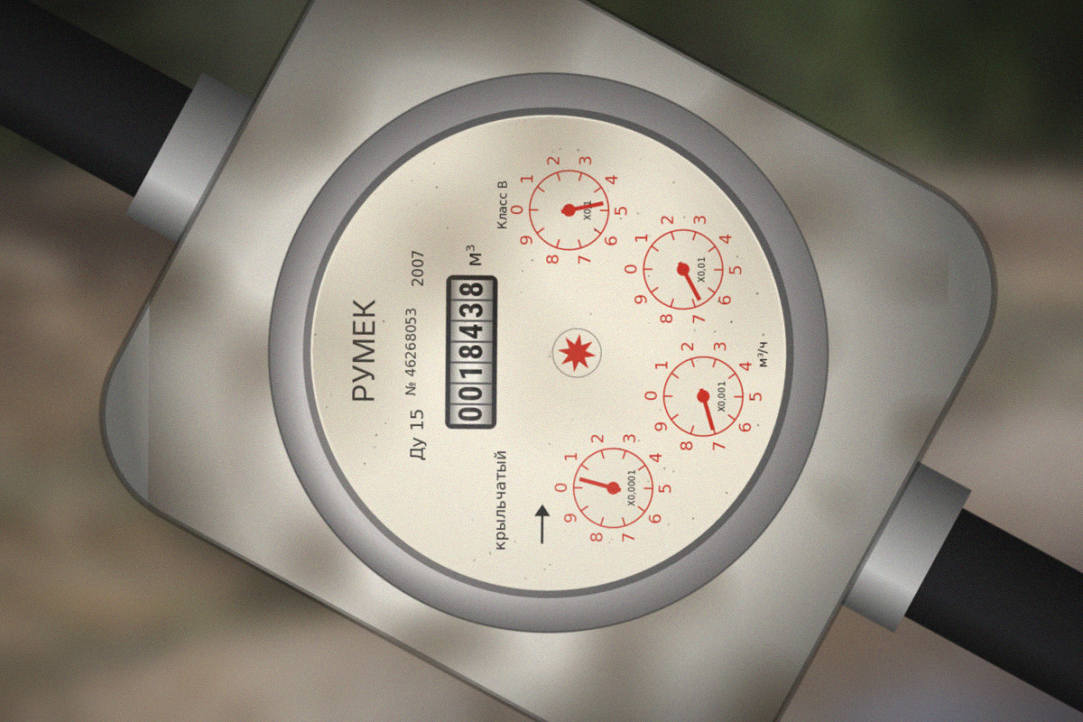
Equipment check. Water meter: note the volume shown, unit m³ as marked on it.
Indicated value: 18438.4670 m³
